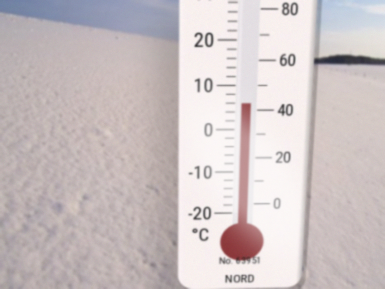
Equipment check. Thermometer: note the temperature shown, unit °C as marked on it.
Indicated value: 6 °C
